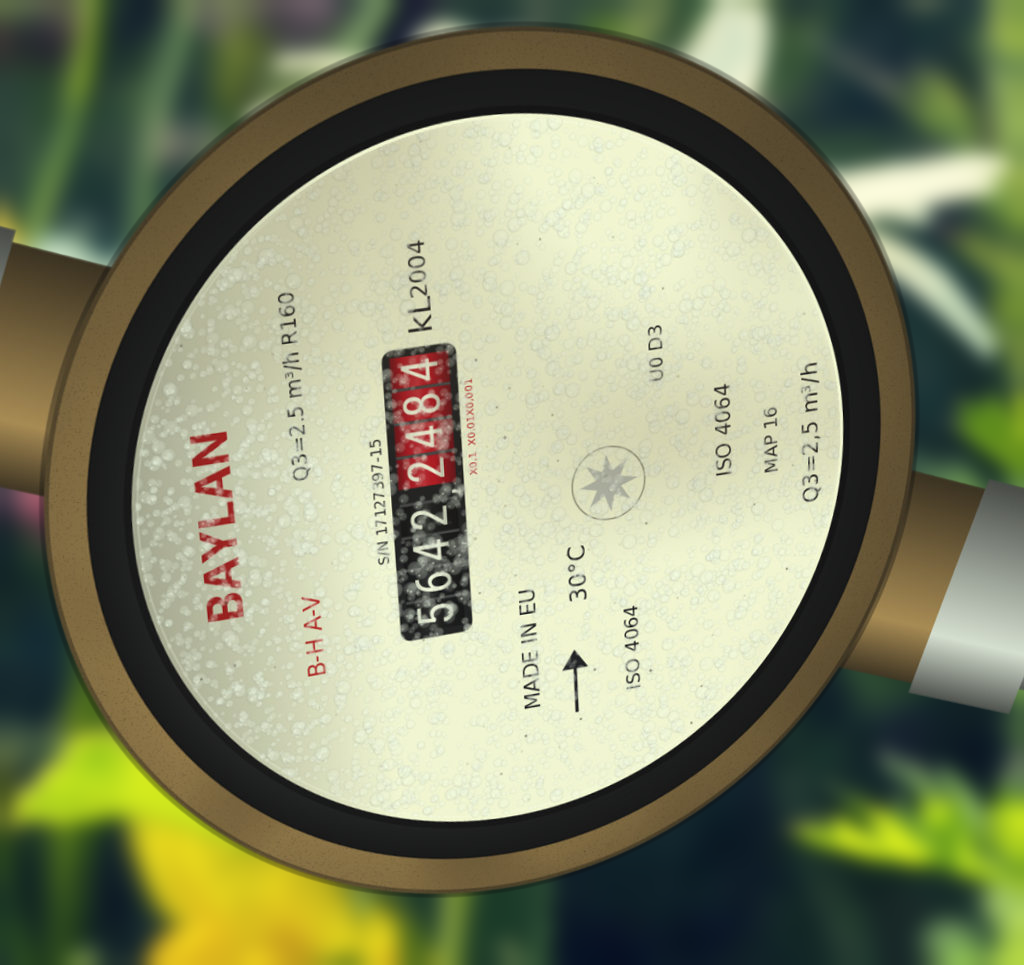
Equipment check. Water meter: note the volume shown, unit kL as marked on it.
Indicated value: 5642.2484 kL
